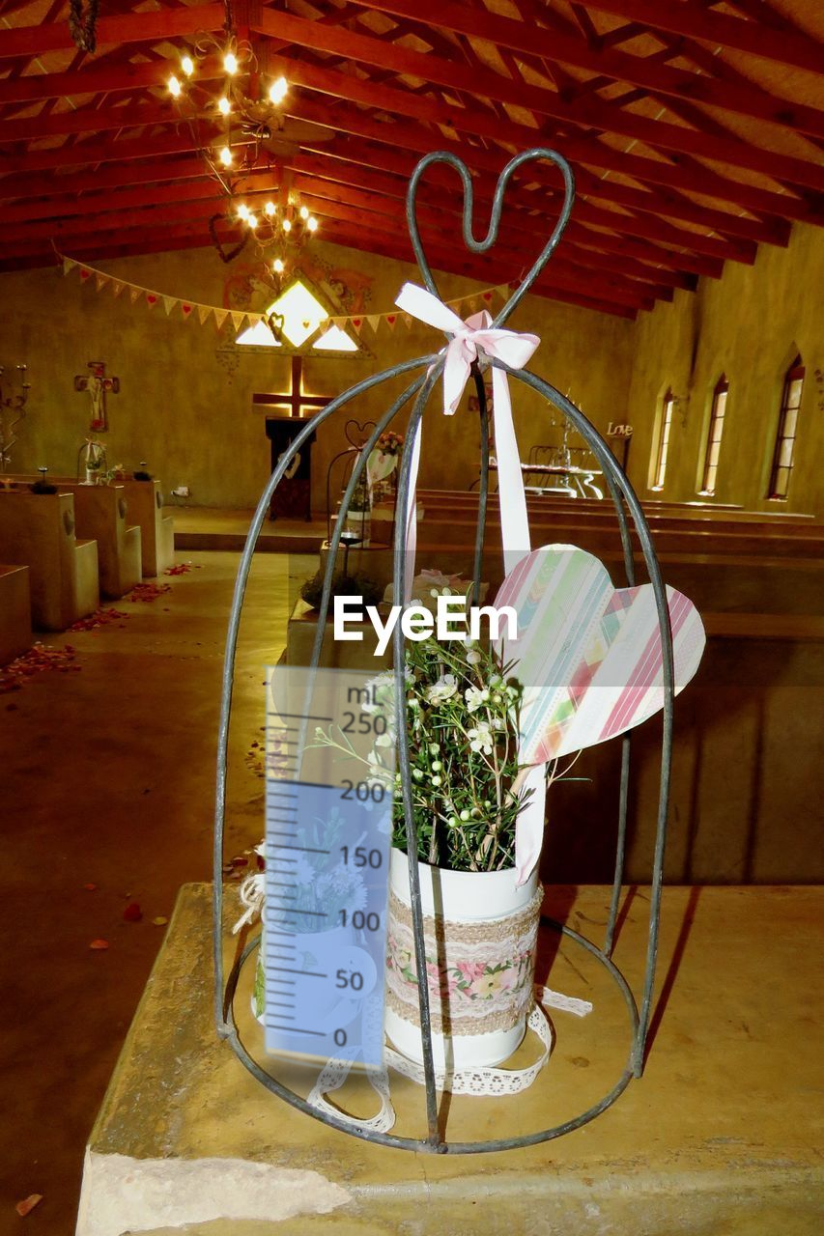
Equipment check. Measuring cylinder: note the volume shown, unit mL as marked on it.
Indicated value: 200 mL
